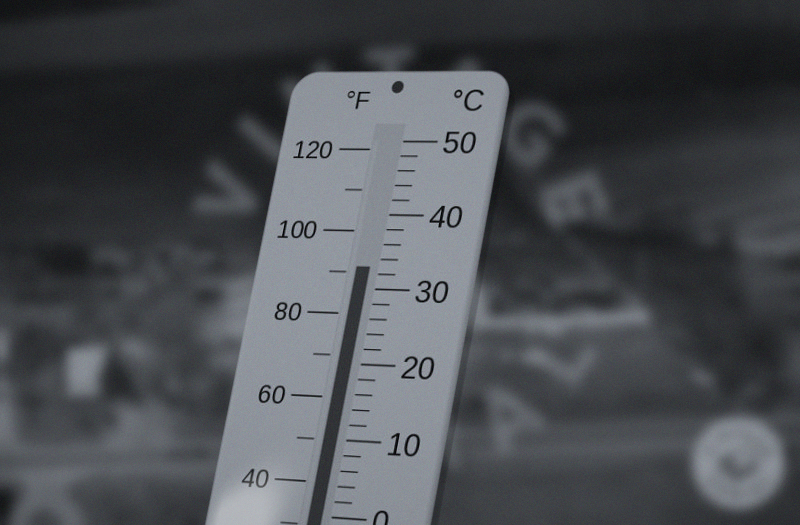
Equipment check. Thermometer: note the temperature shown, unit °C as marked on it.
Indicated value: 33 °C
